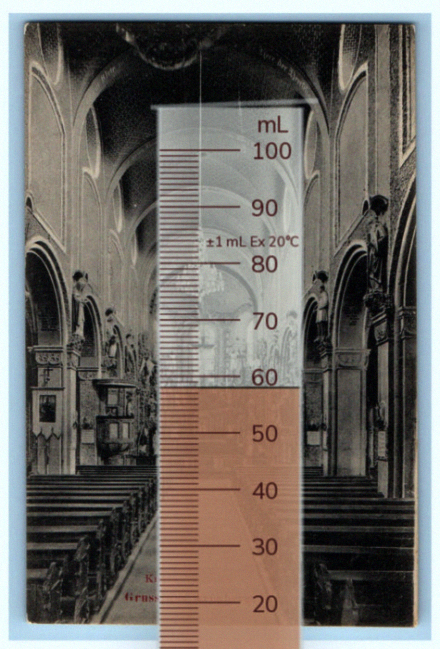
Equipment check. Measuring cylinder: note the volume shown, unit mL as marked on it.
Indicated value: 58 mL
